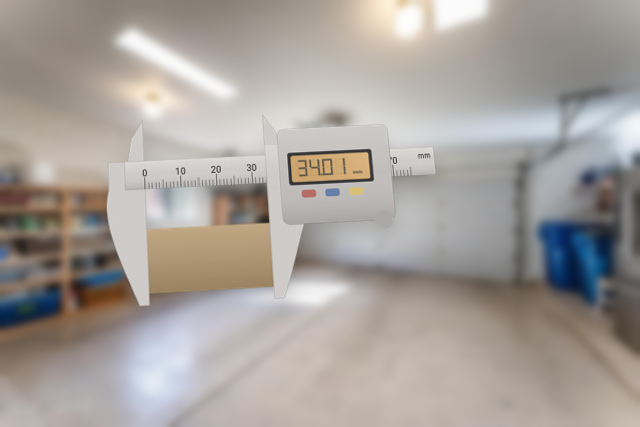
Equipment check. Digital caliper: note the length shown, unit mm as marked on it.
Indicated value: 34.01 mm
